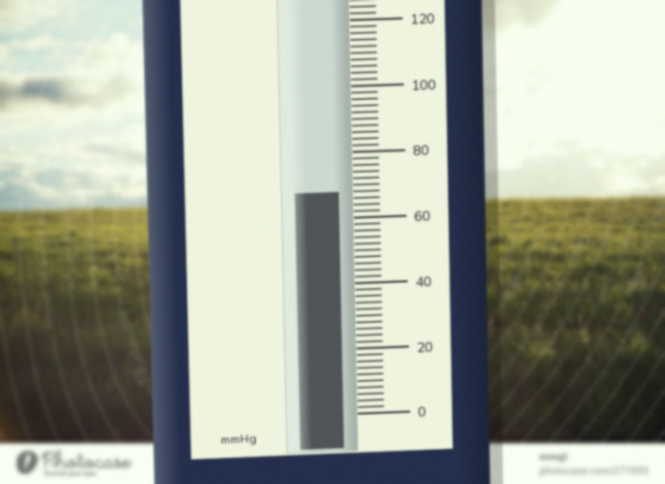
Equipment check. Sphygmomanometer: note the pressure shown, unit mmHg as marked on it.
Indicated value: 68 mmHg
